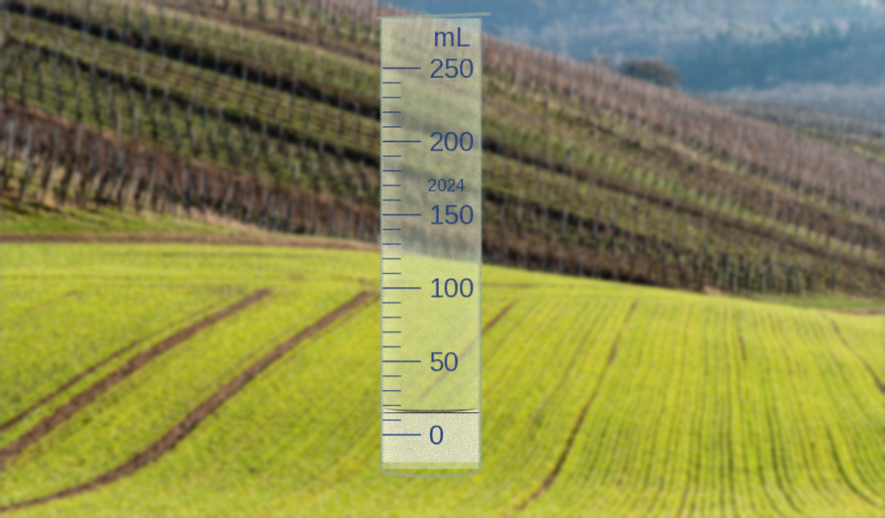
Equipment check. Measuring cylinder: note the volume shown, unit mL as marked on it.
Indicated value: 15 mL
